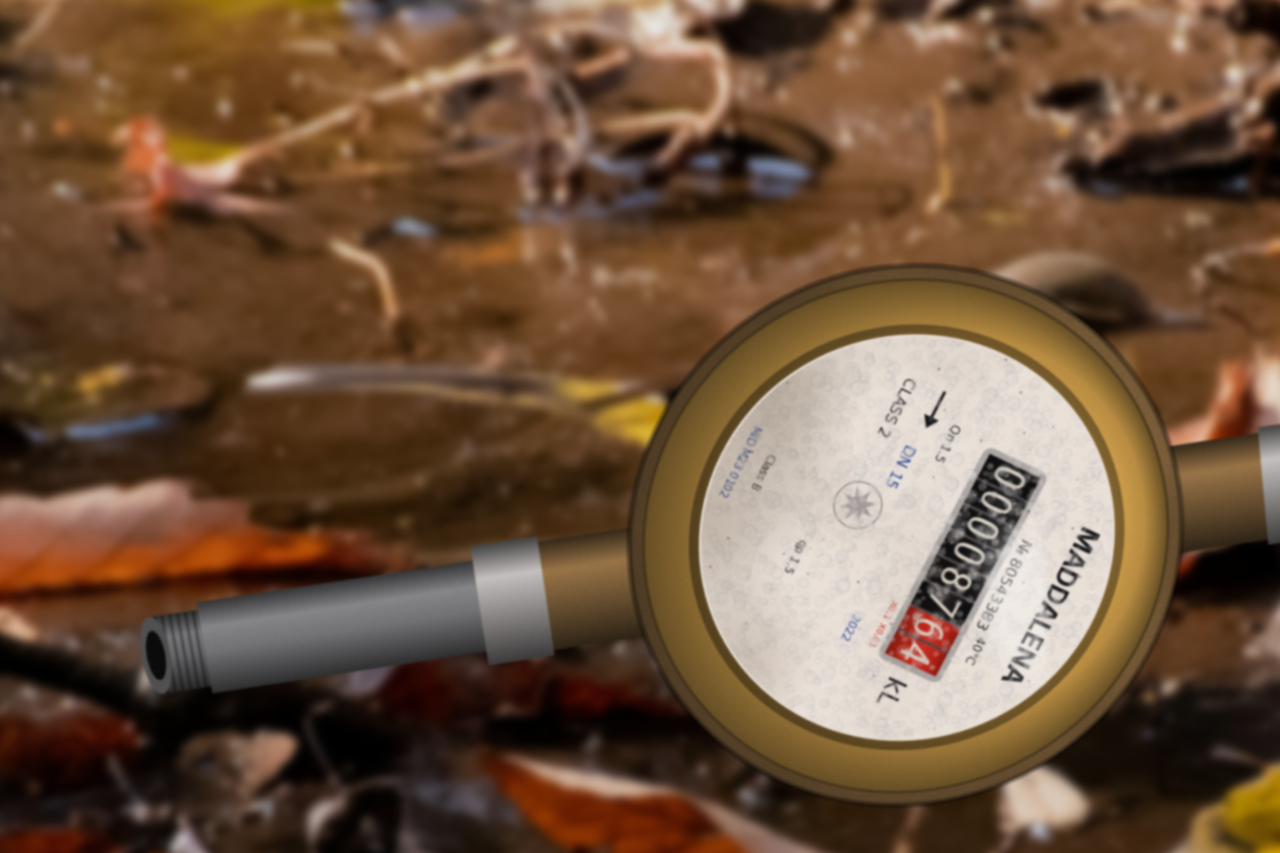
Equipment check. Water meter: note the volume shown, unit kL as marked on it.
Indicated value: 87.64 kL
